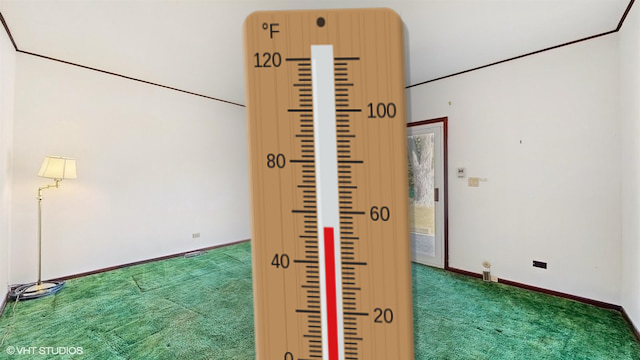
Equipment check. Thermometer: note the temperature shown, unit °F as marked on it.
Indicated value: 54 °F
